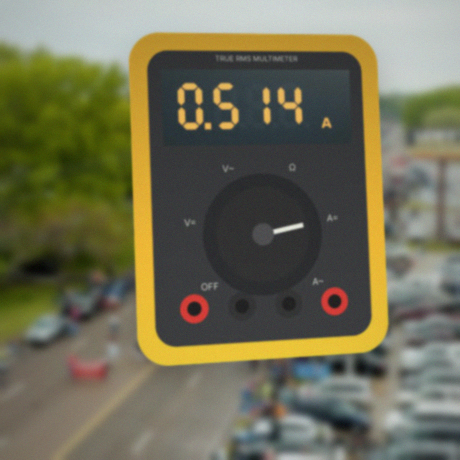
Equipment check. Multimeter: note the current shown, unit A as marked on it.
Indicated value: 0.514 A
